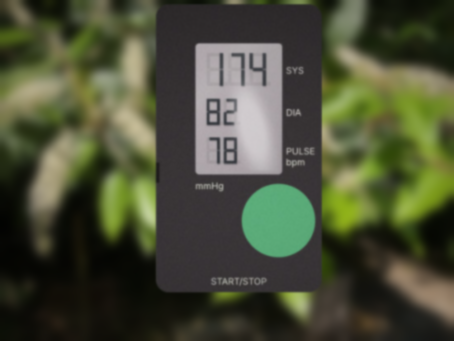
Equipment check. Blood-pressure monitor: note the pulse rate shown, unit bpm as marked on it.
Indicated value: 78 bpm
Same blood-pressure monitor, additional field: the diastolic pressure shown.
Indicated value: 82 mmHg
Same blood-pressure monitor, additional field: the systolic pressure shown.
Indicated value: 174 mmHg
